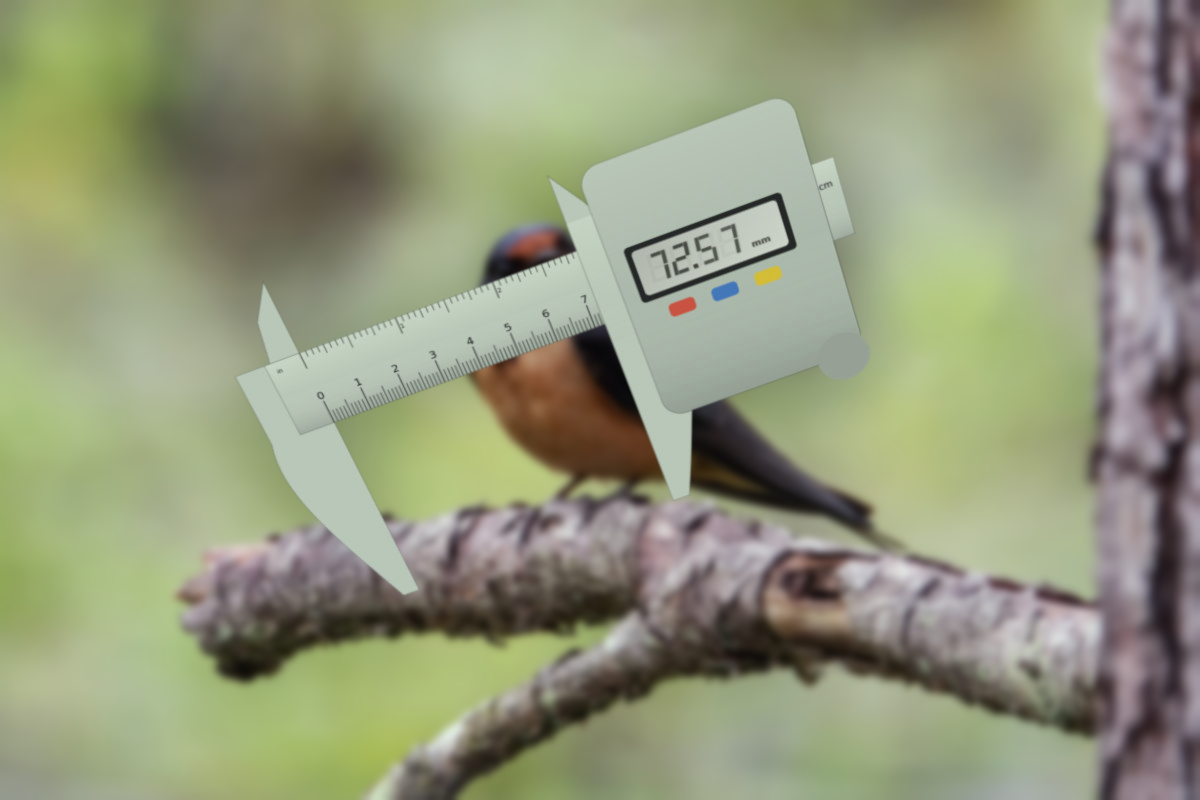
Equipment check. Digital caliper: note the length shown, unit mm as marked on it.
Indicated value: 72.57 mm
